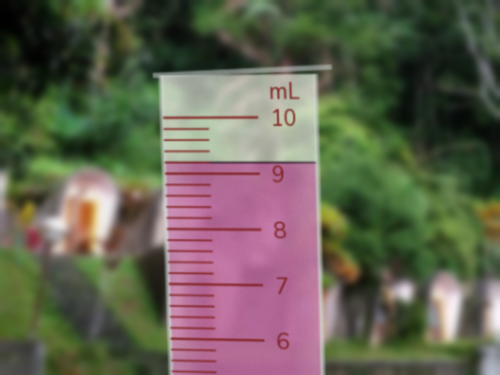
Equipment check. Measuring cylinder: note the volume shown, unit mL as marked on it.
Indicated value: 9.2 mL
